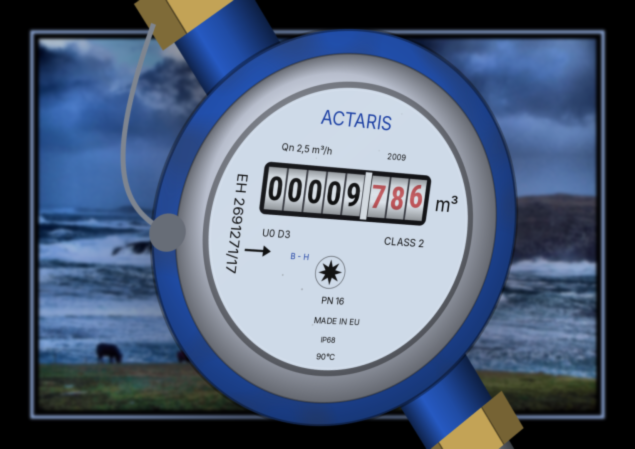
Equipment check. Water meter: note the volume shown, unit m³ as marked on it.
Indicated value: 9.786 m³
